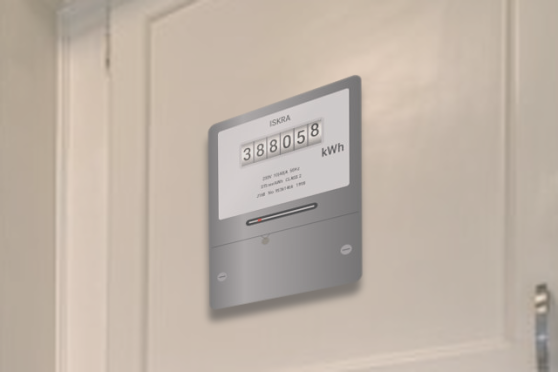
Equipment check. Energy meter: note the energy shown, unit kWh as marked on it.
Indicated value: 388058 kWh
